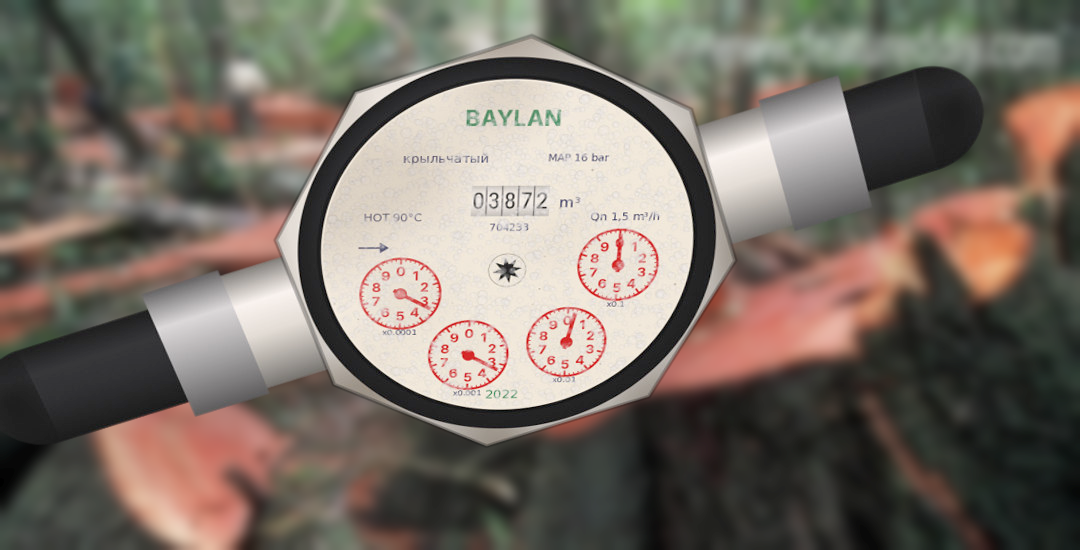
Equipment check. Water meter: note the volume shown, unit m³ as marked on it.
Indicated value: 3872.0033 m³
